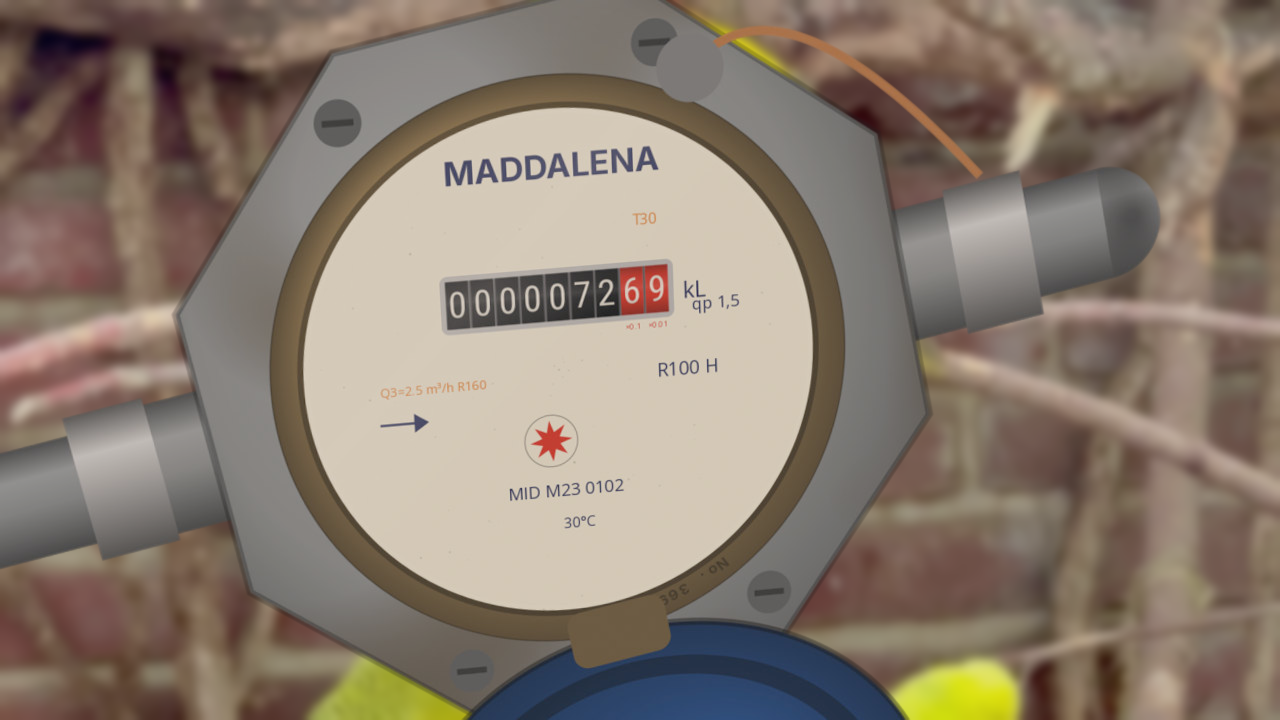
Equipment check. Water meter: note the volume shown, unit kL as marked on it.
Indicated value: 72.69 kL
